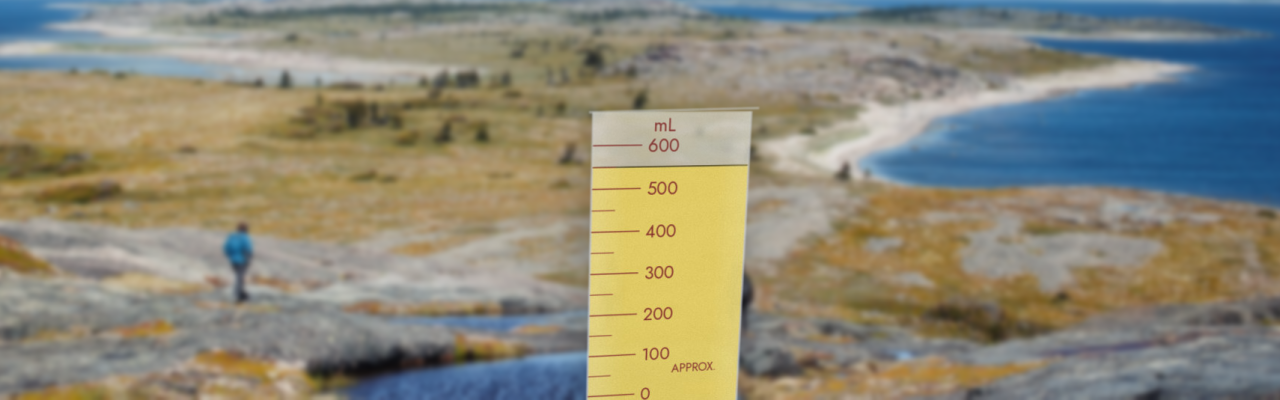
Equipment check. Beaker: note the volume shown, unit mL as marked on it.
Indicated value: 550 mL
